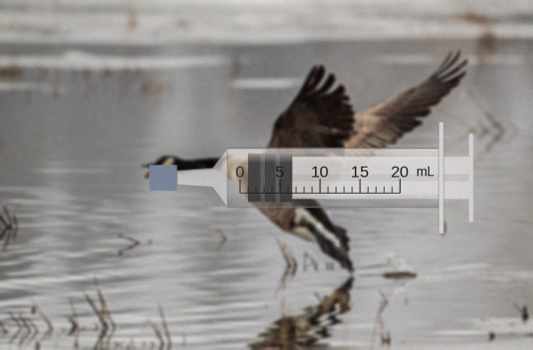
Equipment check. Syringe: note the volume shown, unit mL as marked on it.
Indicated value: 1 mL
